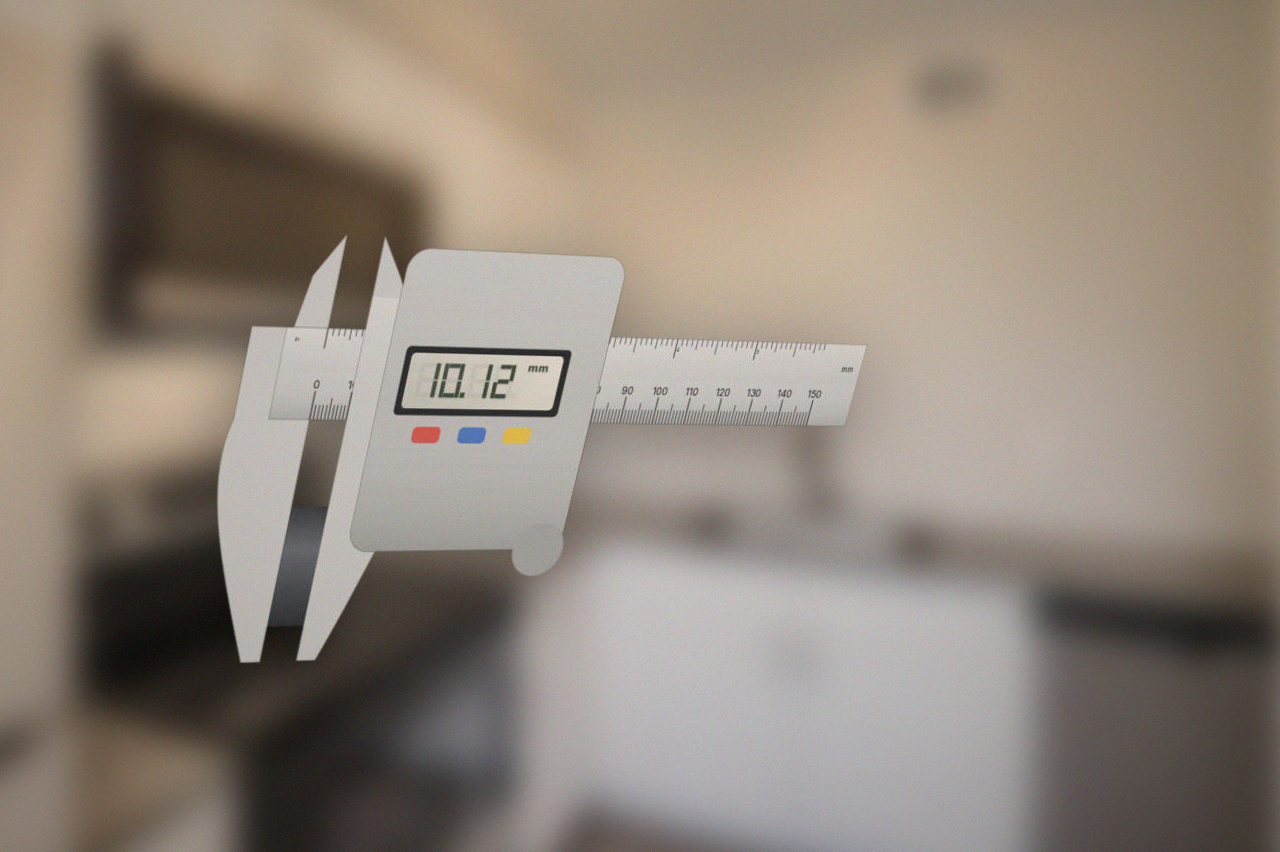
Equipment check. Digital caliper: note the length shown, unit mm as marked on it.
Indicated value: 10.12 mm
